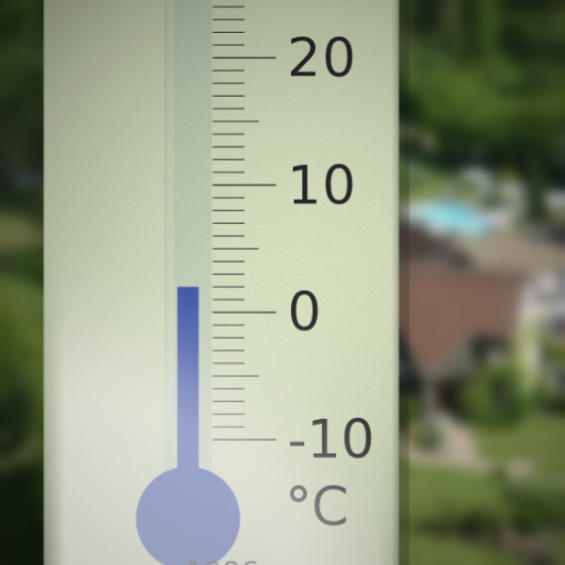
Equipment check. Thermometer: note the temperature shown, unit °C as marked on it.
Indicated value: 2 °C
